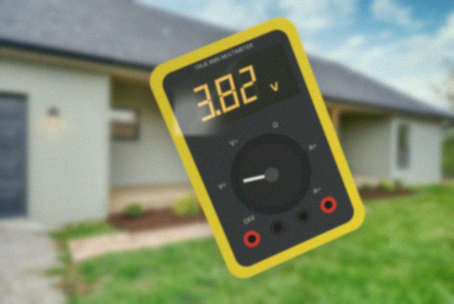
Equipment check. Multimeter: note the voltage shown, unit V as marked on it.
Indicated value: 3.82 V
